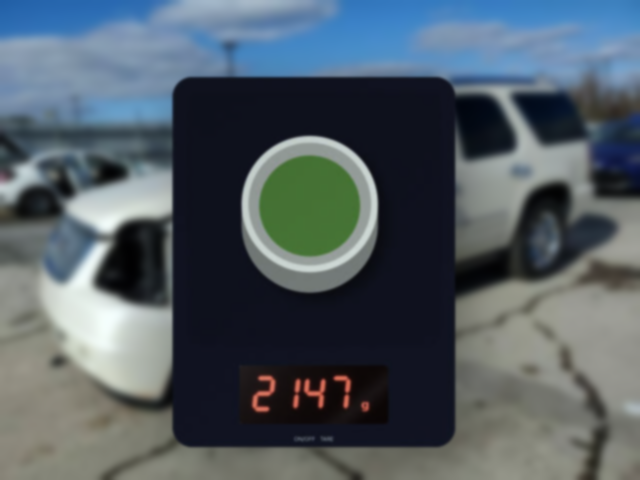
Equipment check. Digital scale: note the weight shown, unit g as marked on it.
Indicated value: 2147 g
